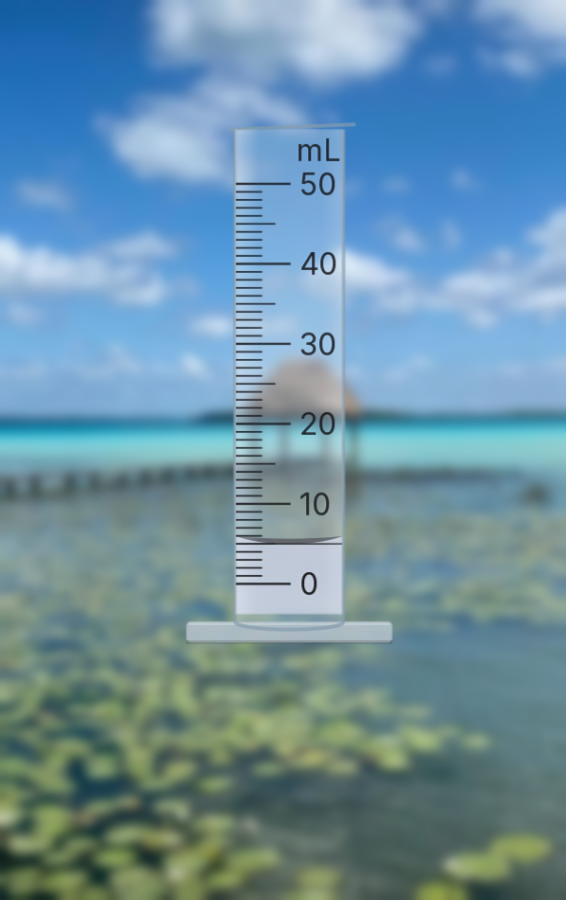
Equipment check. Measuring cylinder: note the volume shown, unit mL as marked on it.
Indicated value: 5 mL
